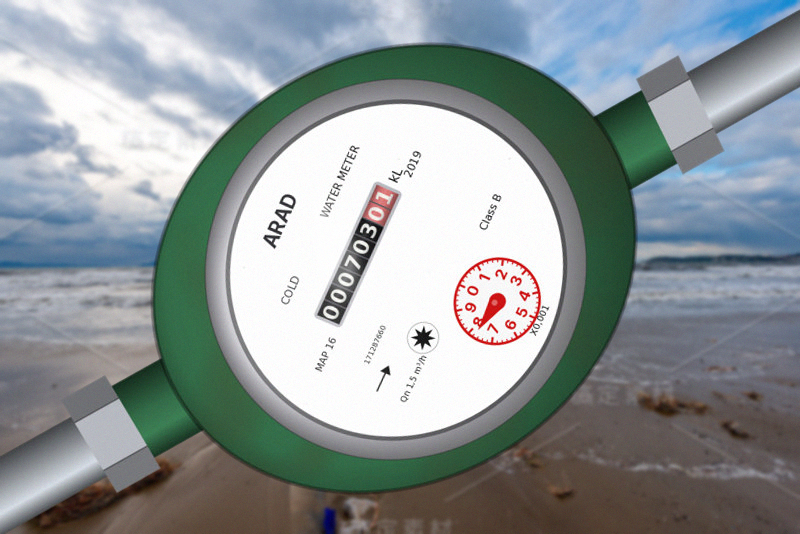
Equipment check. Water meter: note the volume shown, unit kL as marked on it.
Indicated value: 703.017 kL
